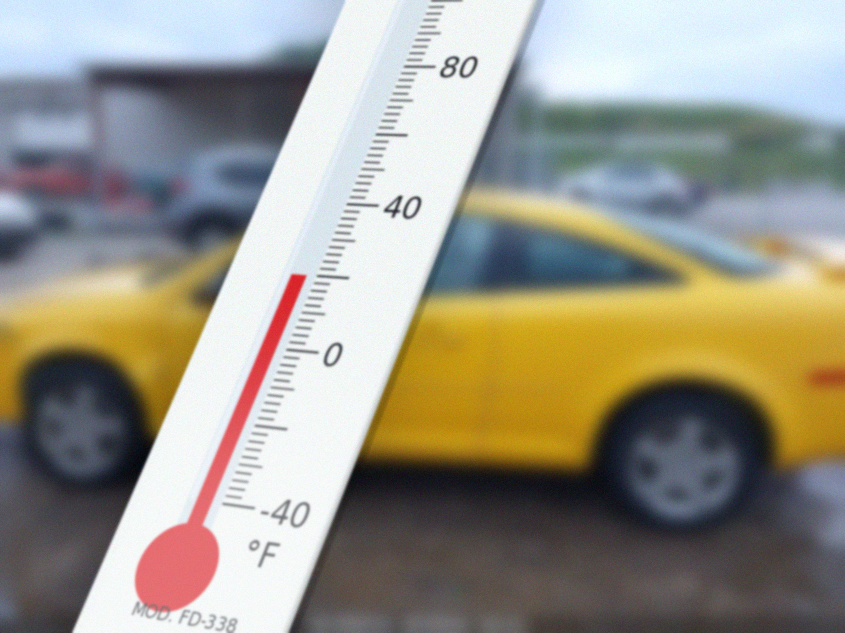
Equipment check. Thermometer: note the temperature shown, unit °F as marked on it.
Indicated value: 20 °F
